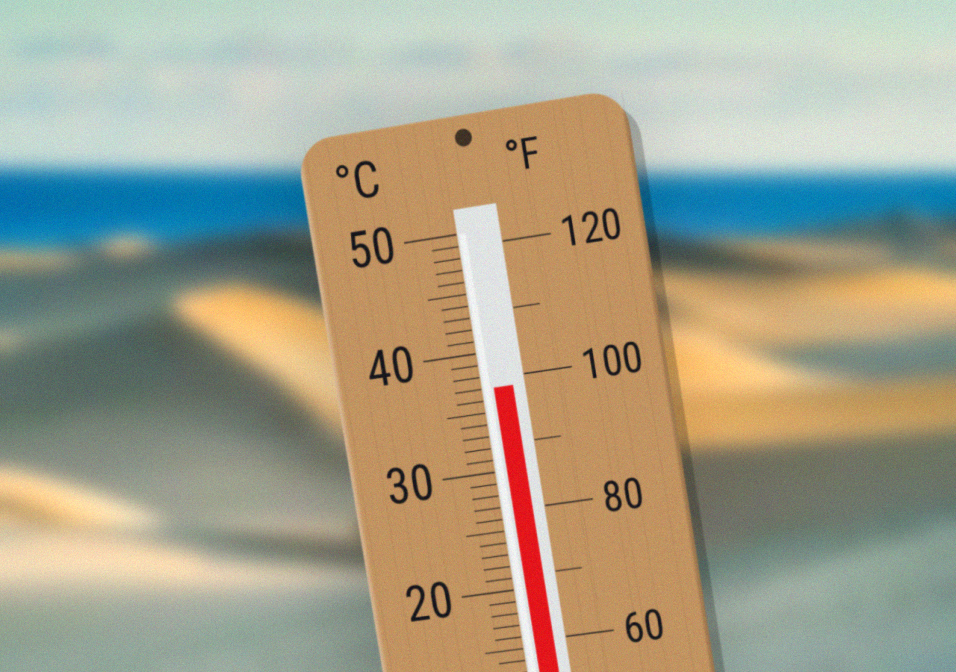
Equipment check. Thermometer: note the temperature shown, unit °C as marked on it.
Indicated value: 37 °C
